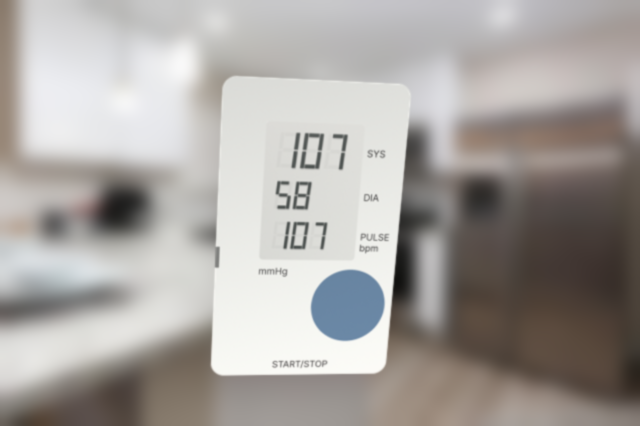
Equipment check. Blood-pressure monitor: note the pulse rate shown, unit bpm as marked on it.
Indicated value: 107 bpm
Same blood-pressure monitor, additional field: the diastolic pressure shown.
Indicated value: 58 mmHg
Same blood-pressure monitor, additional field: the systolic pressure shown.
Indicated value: 107 mmHg
